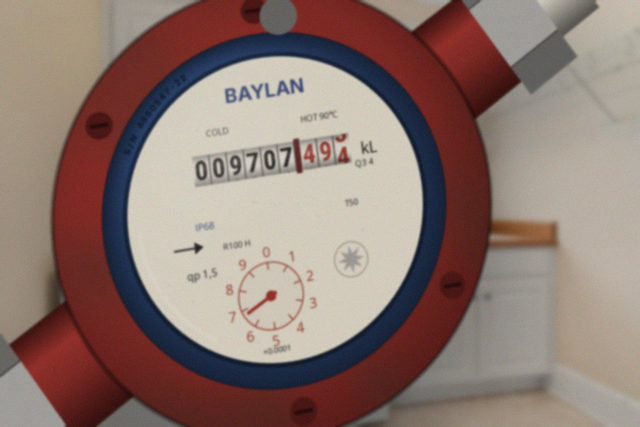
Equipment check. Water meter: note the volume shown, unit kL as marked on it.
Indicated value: 9707.4936 kL
